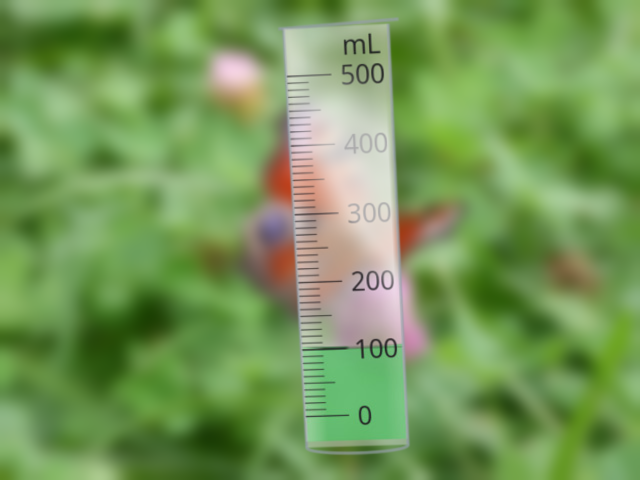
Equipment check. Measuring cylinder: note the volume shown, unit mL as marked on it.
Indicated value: 100 mL
